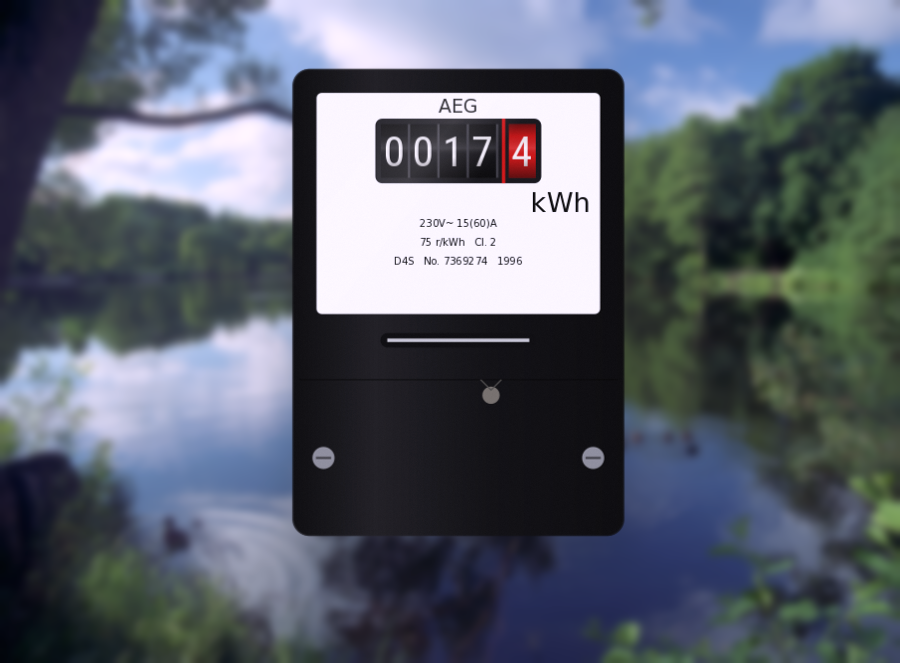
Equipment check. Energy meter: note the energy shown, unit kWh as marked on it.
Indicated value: 17.4 kWh
